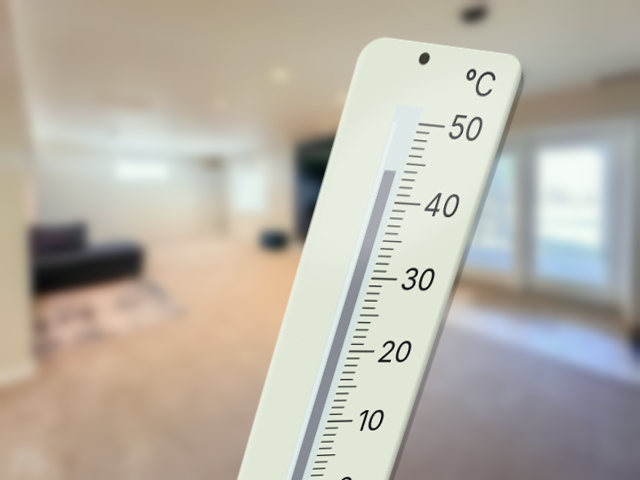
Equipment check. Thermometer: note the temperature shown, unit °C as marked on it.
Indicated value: 44 °C
